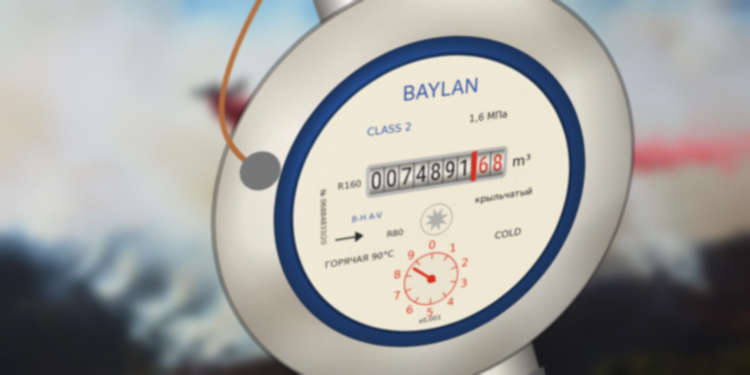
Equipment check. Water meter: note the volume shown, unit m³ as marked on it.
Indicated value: 74891.688 m³
